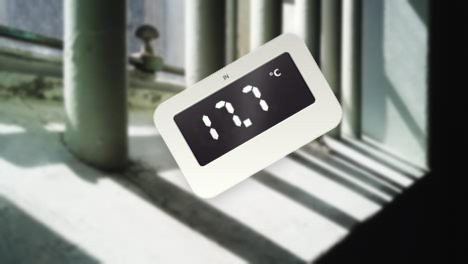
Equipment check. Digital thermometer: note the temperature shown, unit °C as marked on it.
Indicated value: 17.7 °C
